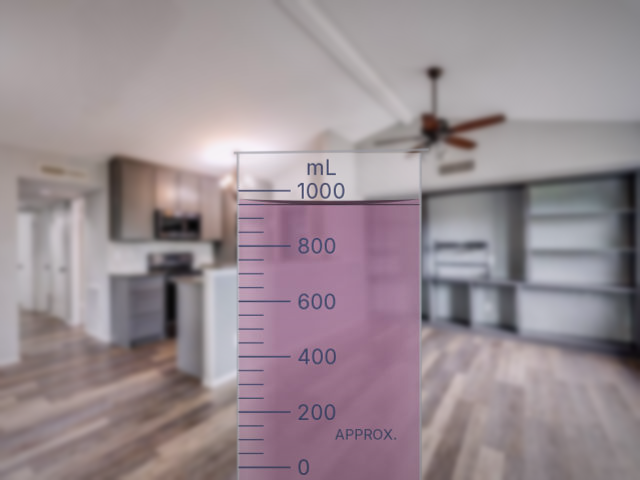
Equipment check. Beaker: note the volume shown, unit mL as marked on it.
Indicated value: 950 mL
